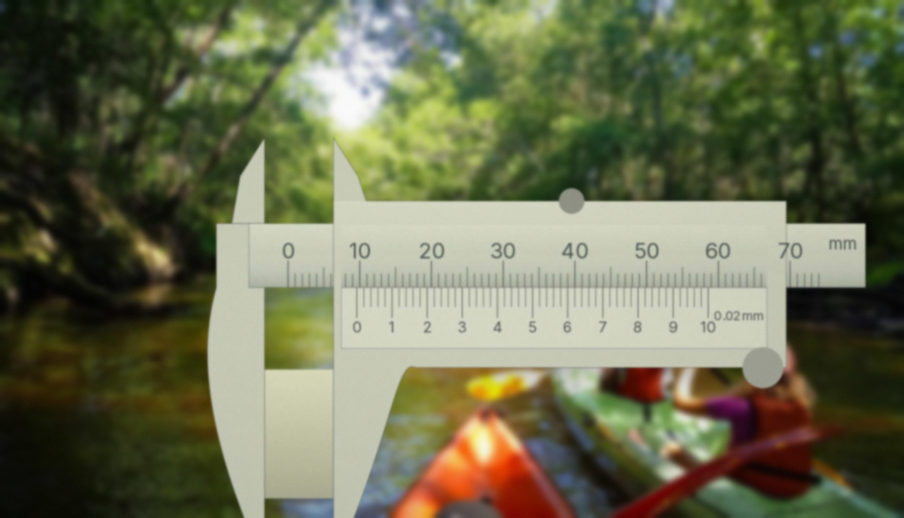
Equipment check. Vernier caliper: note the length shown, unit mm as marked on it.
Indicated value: 9.6 mm
